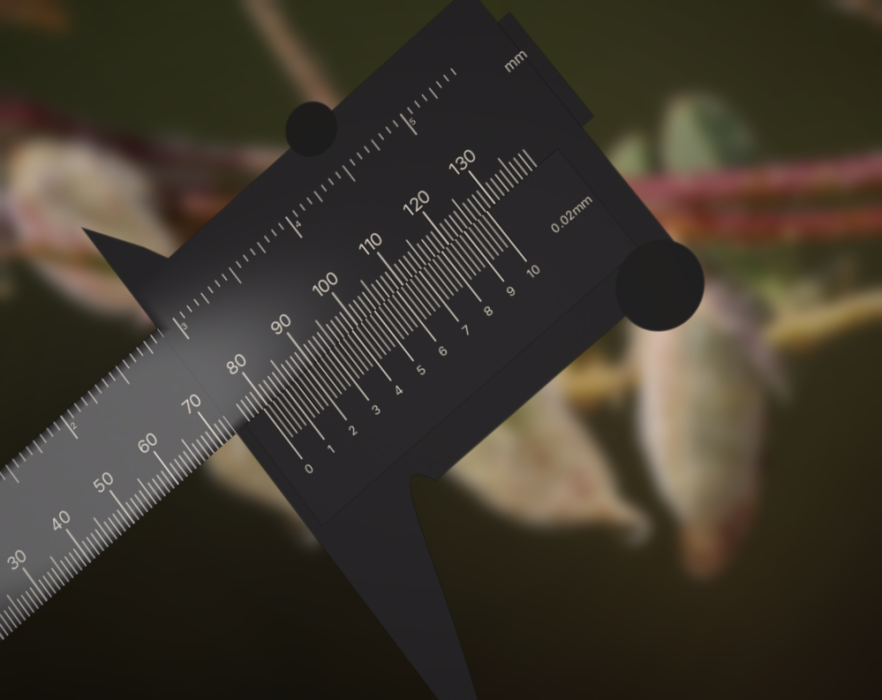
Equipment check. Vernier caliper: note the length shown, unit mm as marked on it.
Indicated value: 79.2 mm
